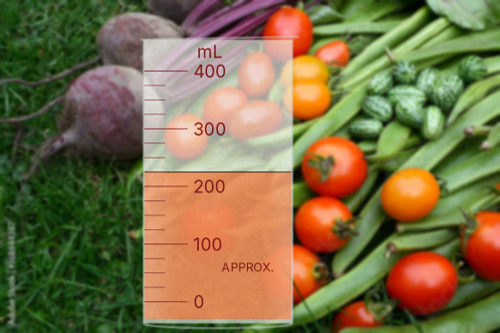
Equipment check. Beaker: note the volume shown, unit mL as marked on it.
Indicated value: 225 mL
